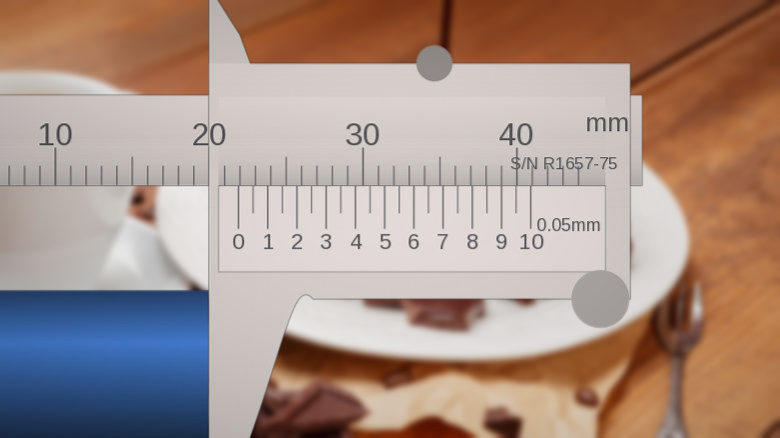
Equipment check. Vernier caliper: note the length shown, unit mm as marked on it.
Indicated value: 21.9 mm
